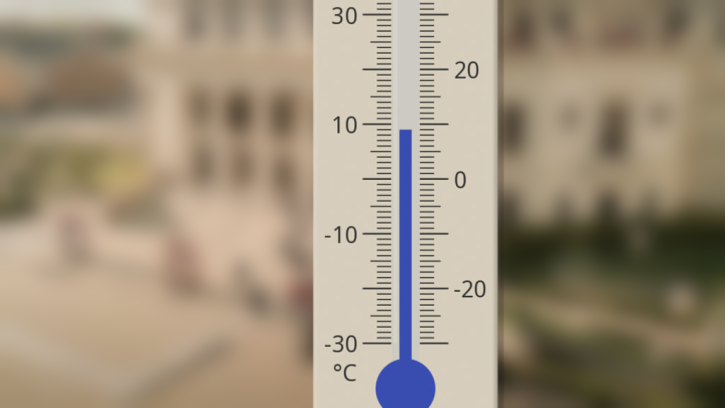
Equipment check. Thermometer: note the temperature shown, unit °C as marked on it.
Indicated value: 9 °C
